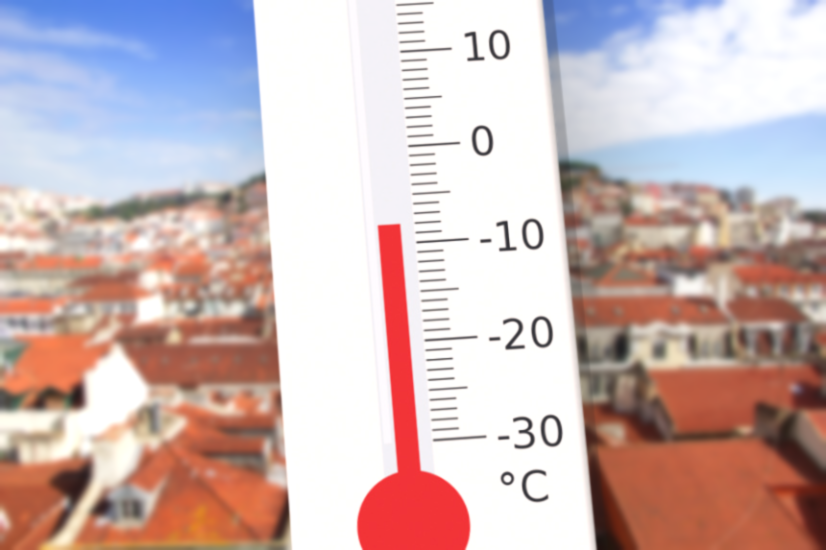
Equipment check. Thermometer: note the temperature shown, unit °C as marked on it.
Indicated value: -8 °C
